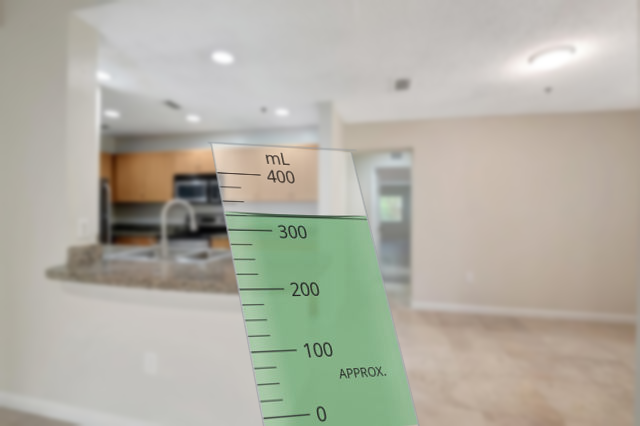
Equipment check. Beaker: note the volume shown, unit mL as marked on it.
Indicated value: 325 mL
